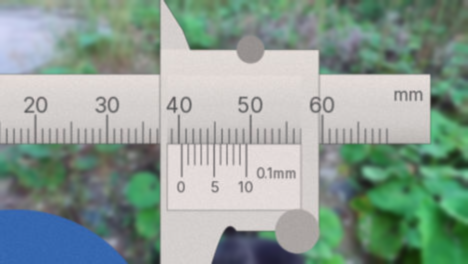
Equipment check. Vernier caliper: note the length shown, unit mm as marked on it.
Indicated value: 40.4 mm
